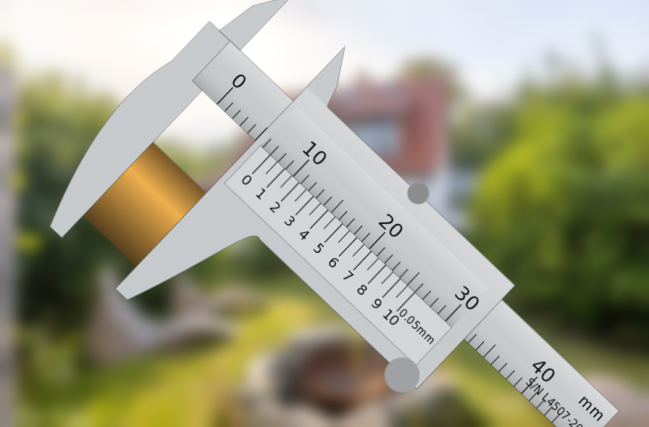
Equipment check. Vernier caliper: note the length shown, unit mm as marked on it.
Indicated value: 7.0 mm
